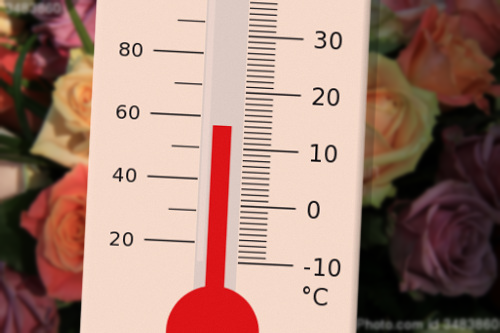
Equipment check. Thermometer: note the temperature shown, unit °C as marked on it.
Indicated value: 14 °C
